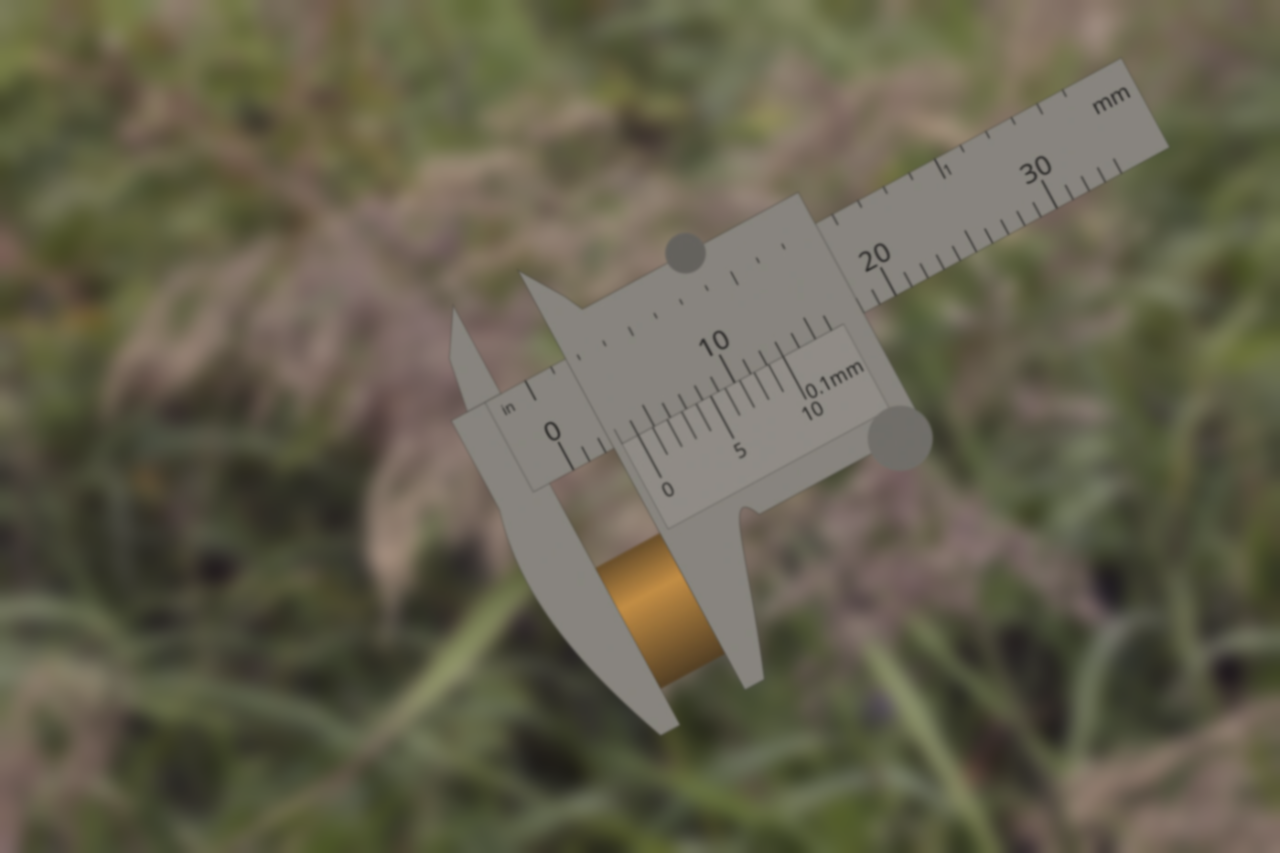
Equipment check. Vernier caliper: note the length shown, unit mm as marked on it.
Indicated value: 4.0 mm
